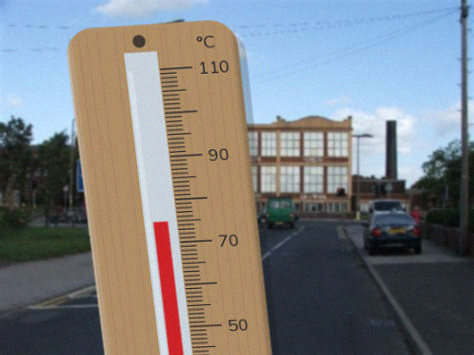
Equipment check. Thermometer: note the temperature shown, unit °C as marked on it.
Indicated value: 75 °C
